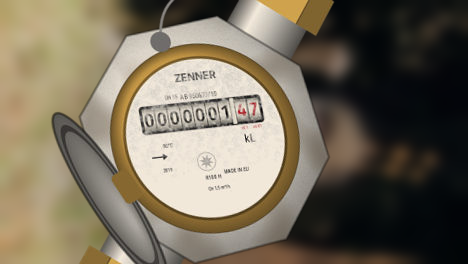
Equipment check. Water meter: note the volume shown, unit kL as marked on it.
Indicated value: 1.47 kL
